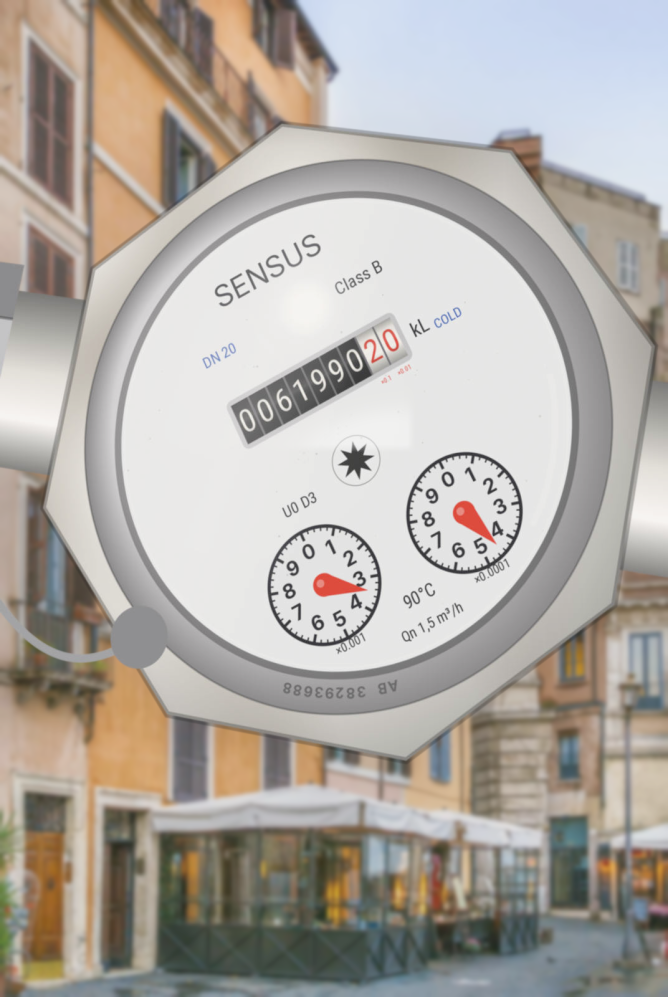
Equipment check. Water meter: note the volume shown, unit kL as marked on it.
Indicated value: 61990.2034 kL
